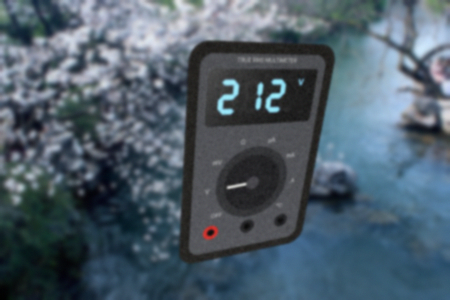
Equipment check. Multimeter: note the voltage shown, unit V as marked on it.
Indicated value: 212 V
